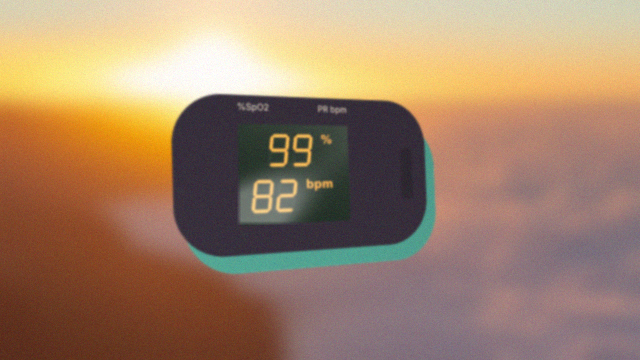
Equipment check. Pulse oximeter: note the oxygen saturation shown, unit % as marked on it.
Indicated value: 99 %
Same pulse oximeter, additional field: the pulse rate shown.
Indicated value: 82 bpm
